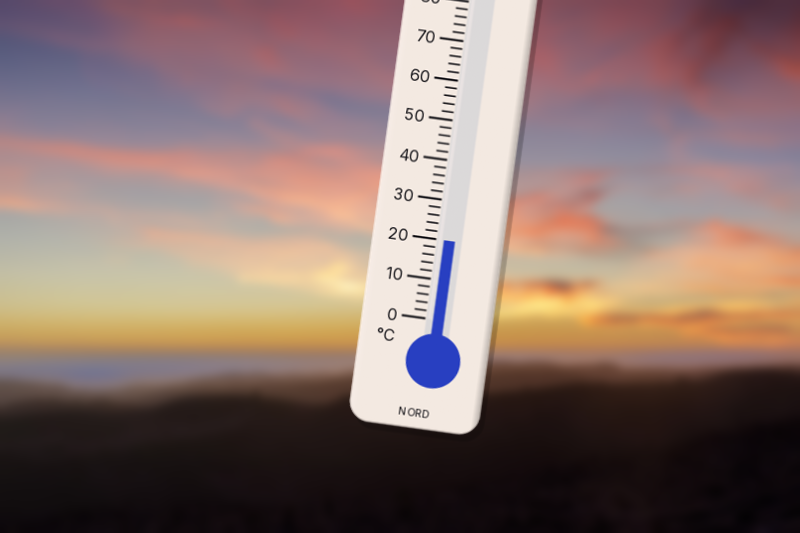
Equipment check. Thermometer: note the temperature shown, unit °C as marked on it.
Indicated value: 20 °C
